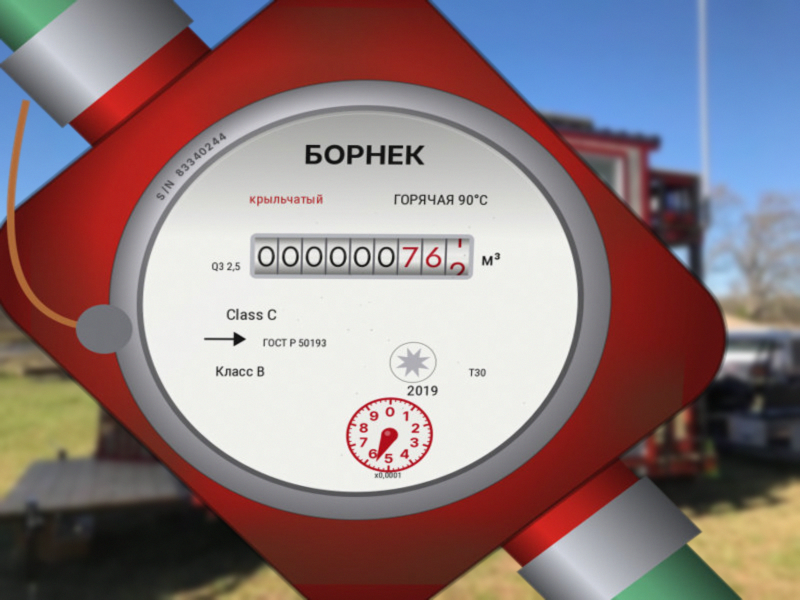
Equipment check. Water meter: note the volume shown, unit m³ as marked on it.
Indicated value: 0.7615 m³
